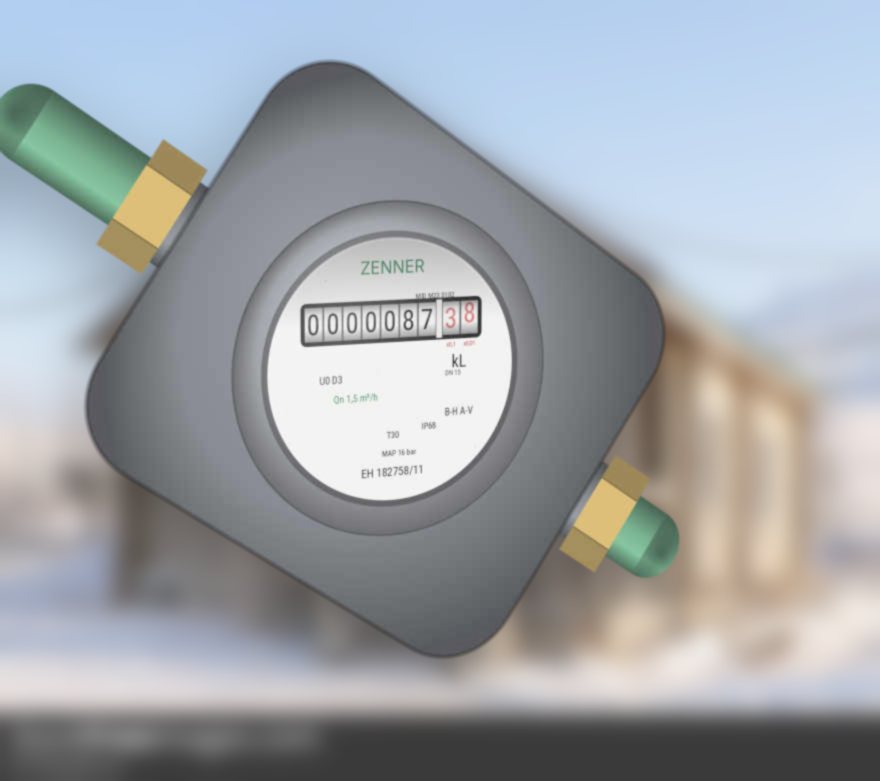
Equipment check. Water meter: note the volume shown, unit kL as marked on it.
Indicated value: 87.38 kL
